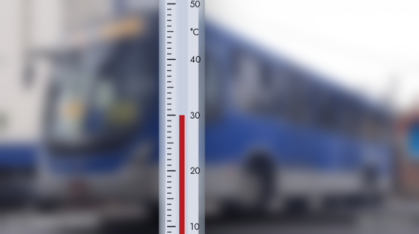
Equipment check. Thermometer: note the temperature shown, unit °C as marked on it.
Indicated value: 30 °C
